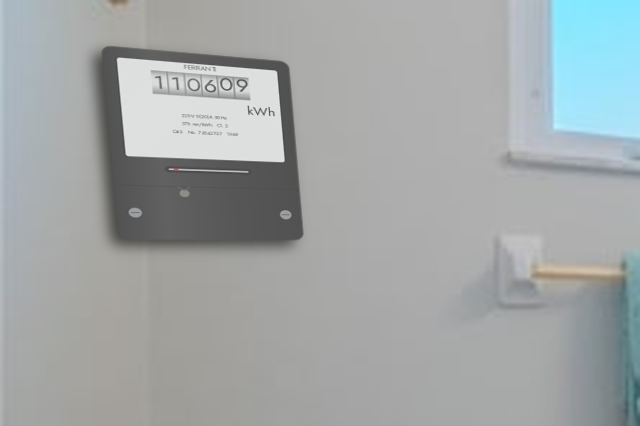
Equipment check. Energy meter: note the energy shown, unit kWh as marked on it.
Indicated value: 110609 kWh
